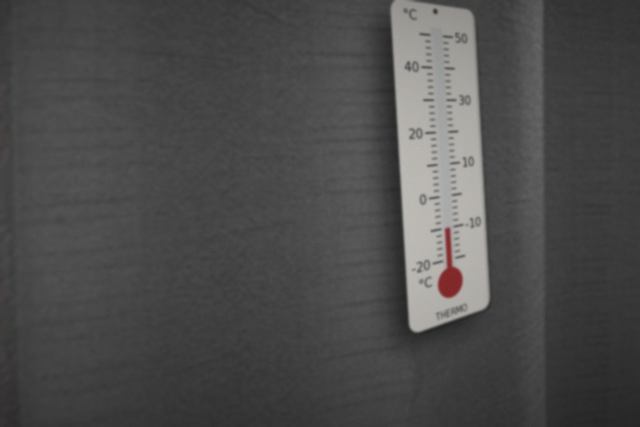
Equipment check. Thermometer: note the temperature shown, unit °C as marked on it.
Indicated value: -10 °C
